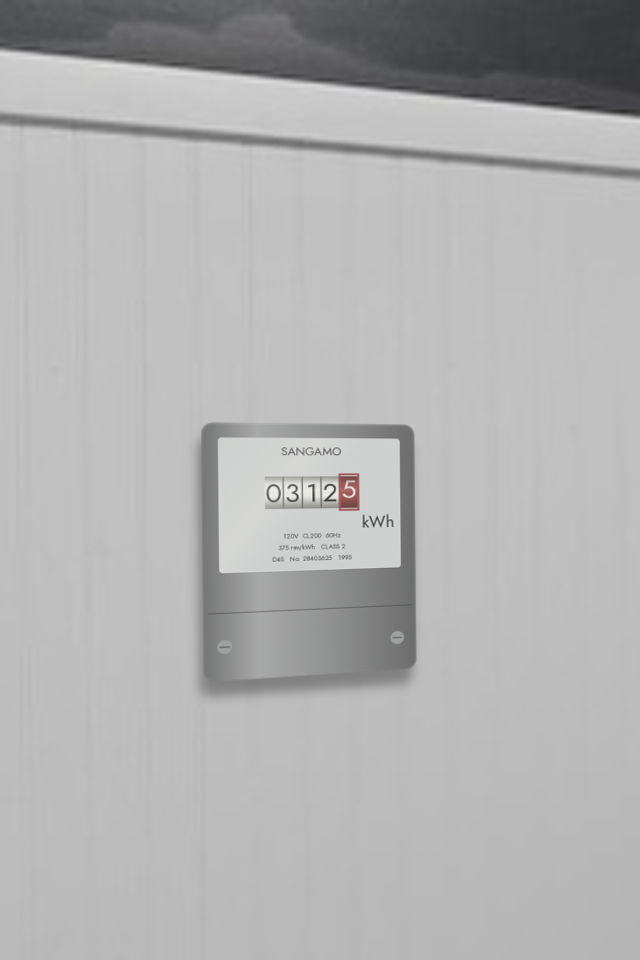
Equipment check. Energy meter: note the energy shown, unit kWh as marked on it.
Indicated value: 312.5 kWh
